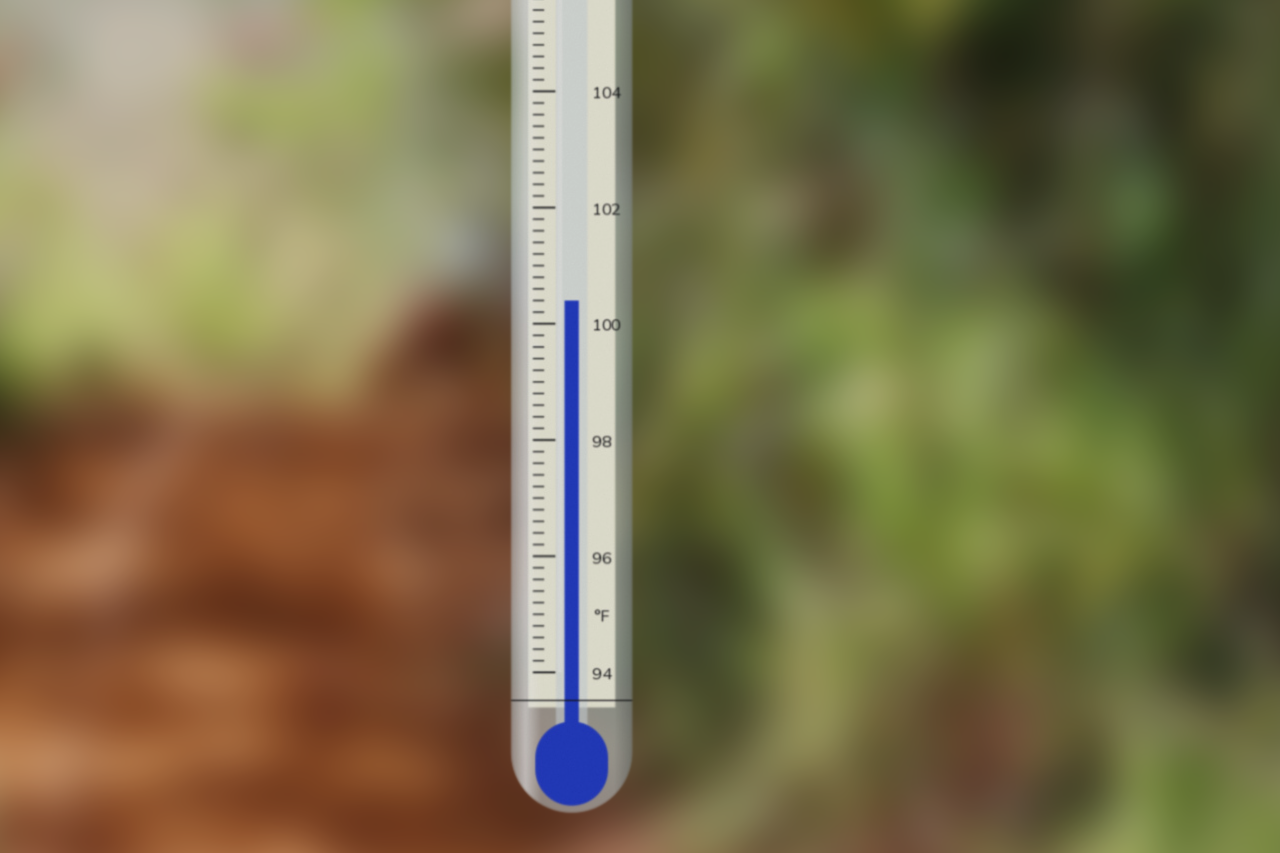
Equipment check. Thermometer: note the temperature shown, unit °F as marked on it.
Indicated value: 100.4 °F
